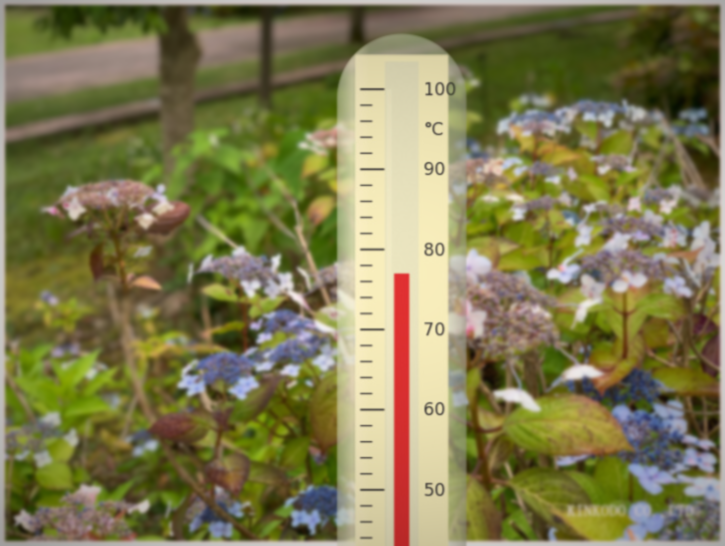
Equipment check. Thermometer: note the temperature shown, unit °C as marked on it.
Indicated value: 77 °C
